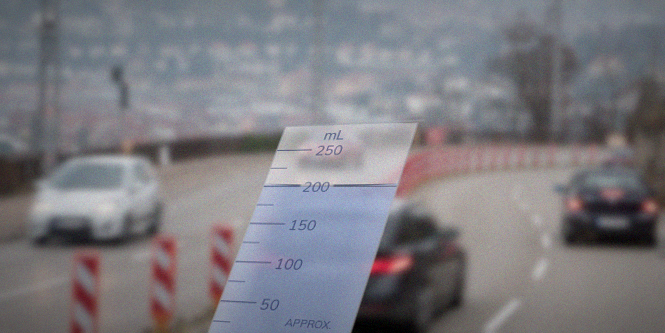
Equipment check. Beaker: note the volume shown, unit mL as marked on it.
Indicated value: 200 mL
